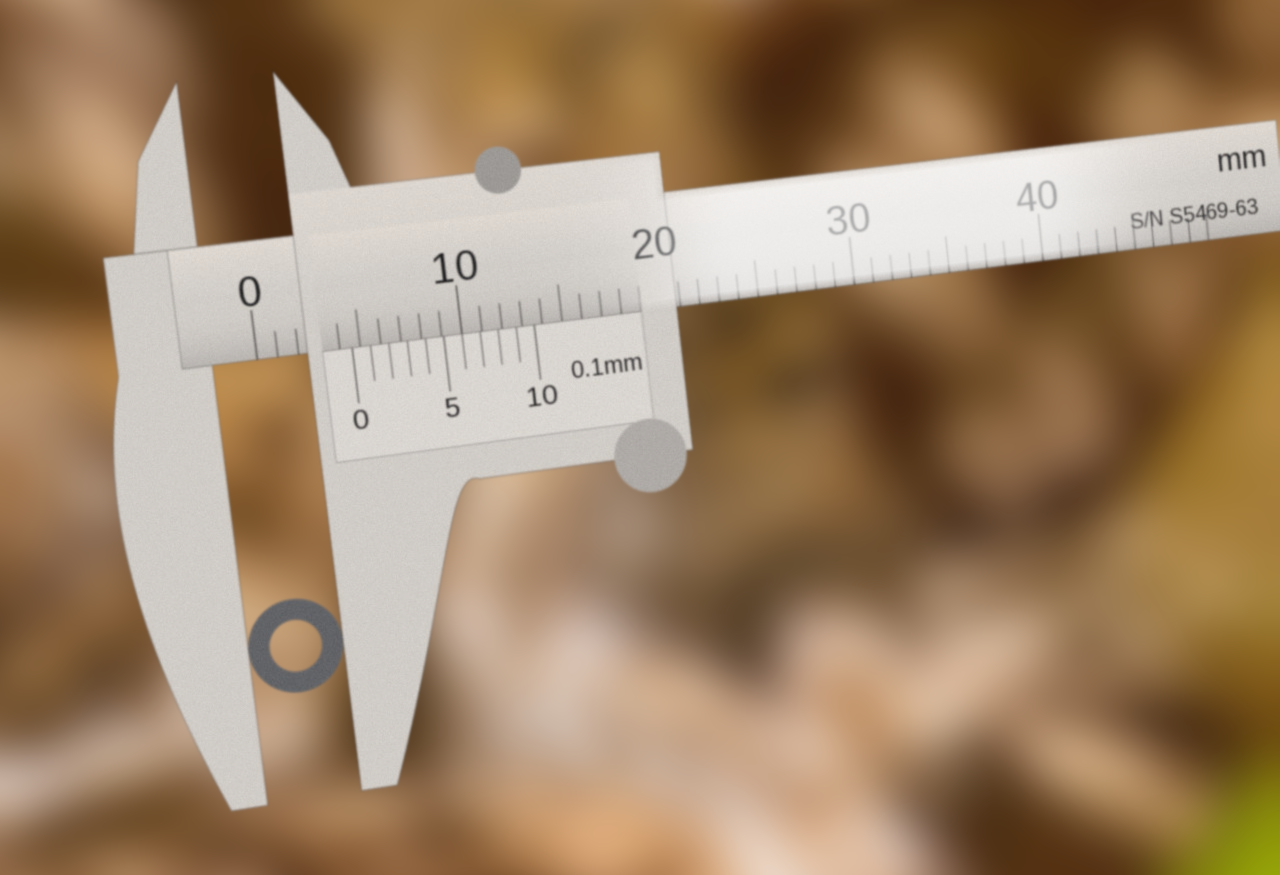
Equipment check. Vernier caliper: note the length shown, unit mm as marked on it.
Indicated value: 4.6 mm
